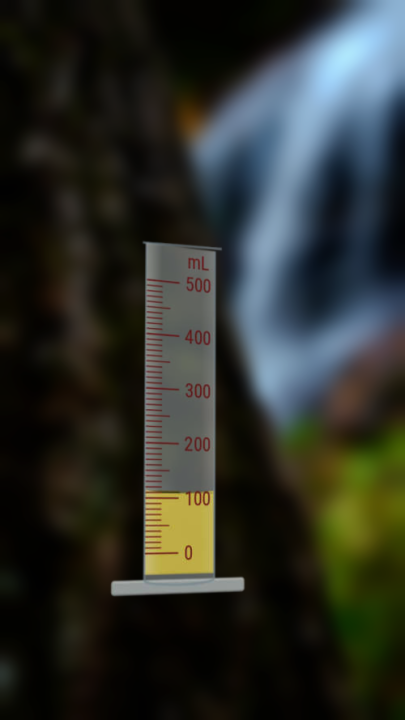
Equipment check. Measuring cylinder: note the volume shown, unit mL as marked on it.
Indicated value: 110 mL
